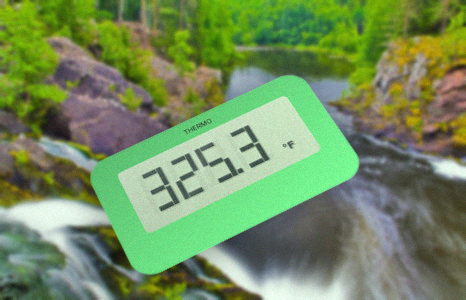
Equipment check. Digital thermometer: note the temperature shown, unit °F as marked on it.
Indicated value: 325.3 °F
